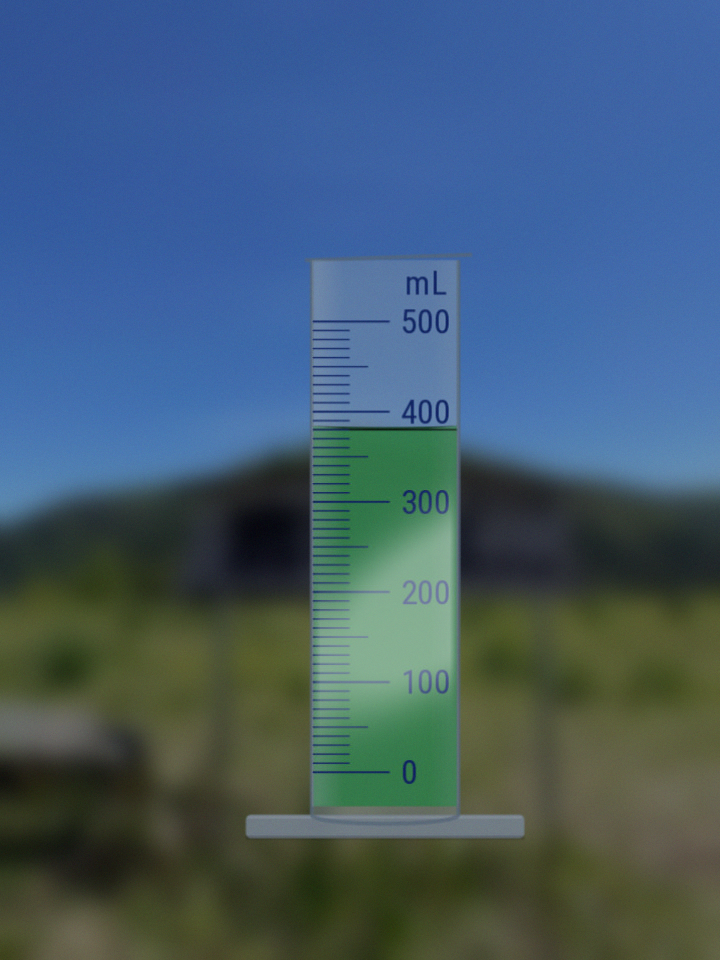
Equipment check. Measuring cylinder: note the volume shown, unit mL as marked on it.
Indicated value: 380 mL
